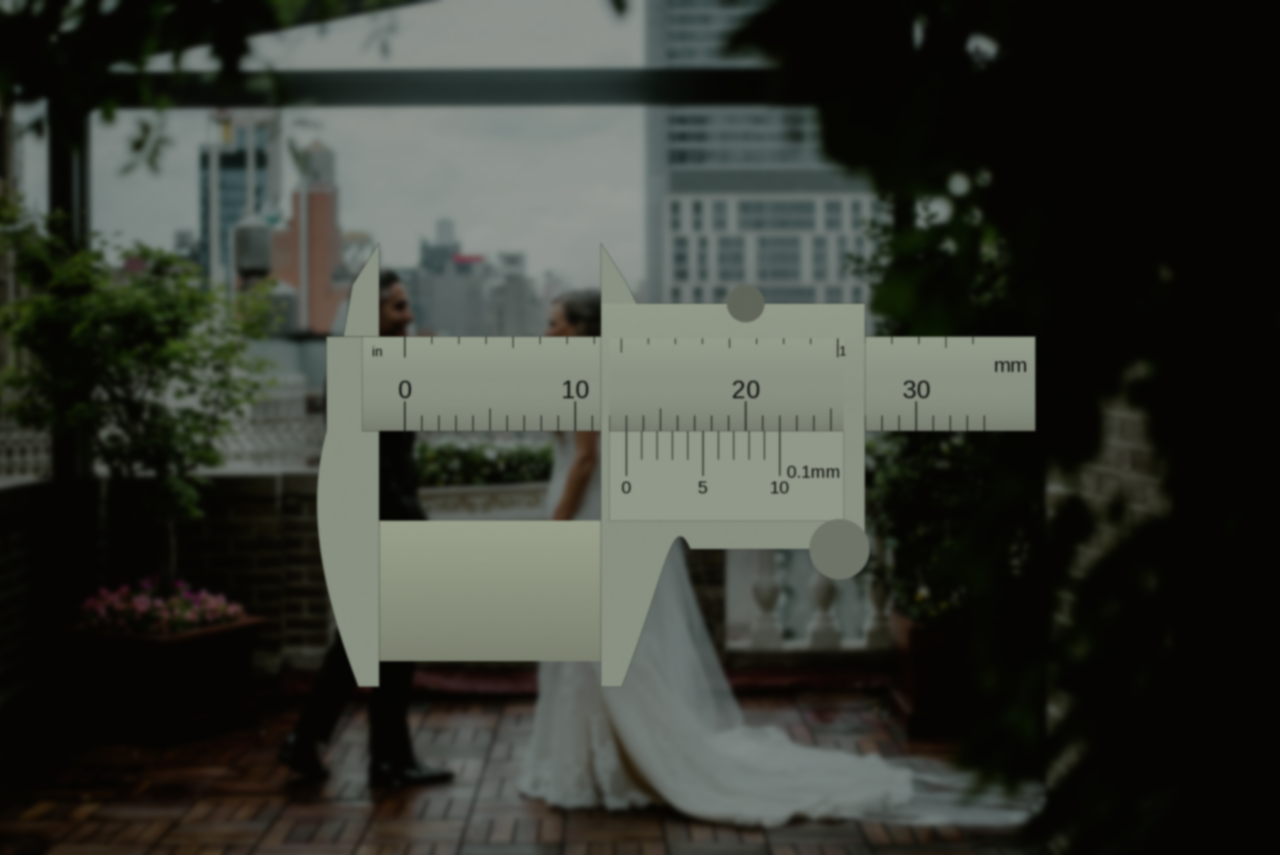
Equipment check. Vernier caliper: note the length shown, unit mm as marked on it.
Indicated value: 13.0 mm
